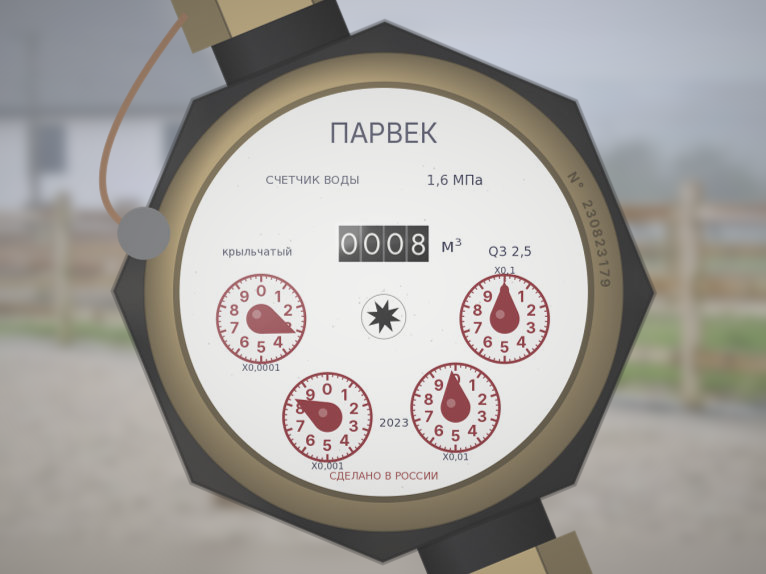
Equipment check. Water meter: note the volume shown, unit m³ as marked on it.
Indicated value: 7.9983 m³
